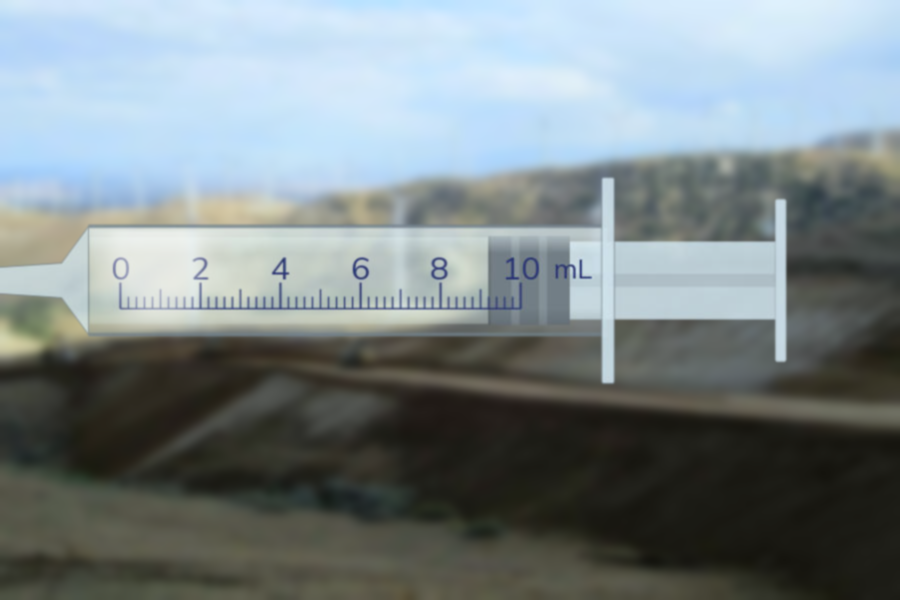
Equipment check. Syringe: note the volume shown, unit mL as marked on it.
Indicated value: 9.2 mL
